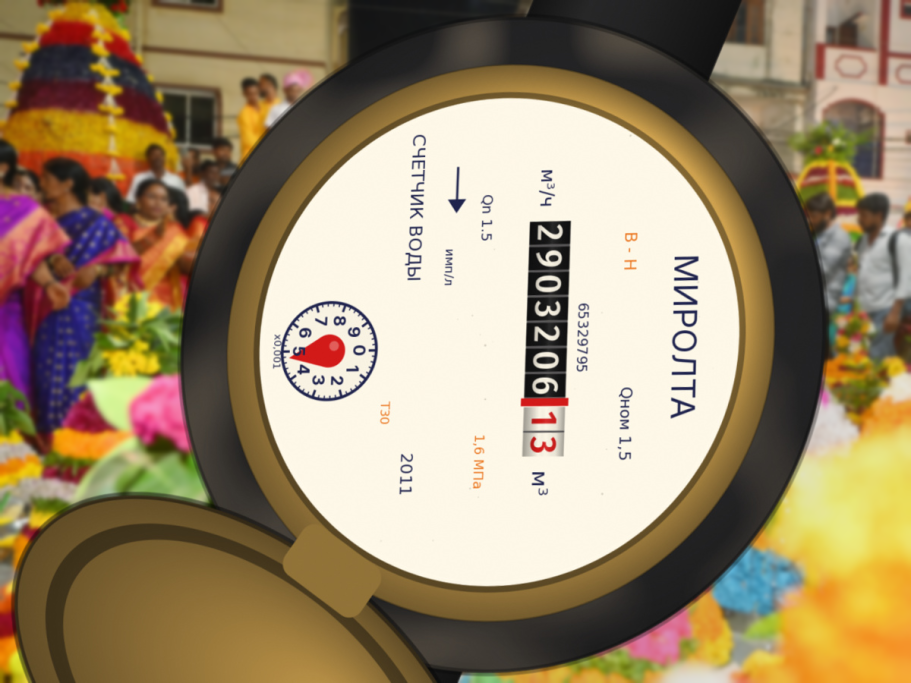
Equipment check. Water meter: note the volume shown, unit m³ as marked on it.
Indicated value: 2903206.134 m³
